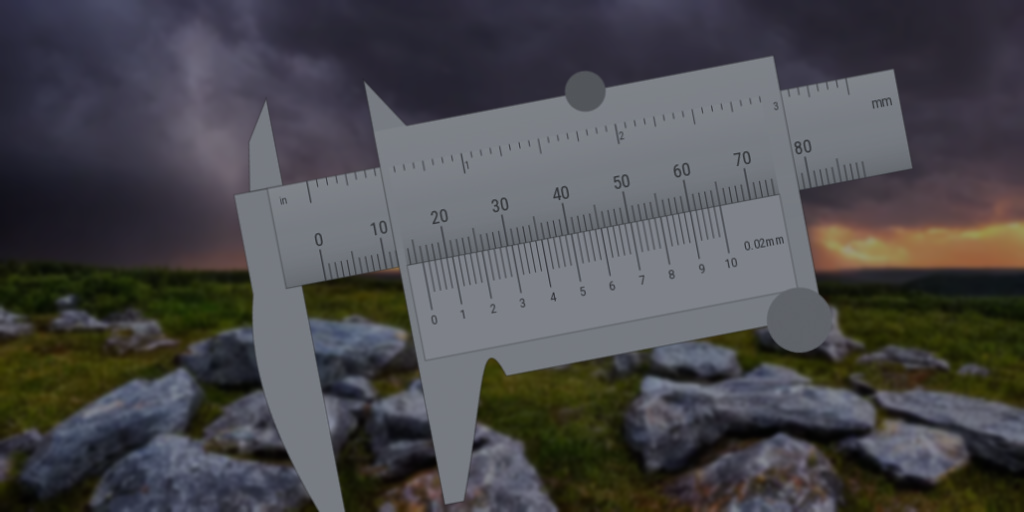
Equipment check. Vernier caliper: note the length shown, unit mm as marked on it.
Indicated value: 16.0 mm
